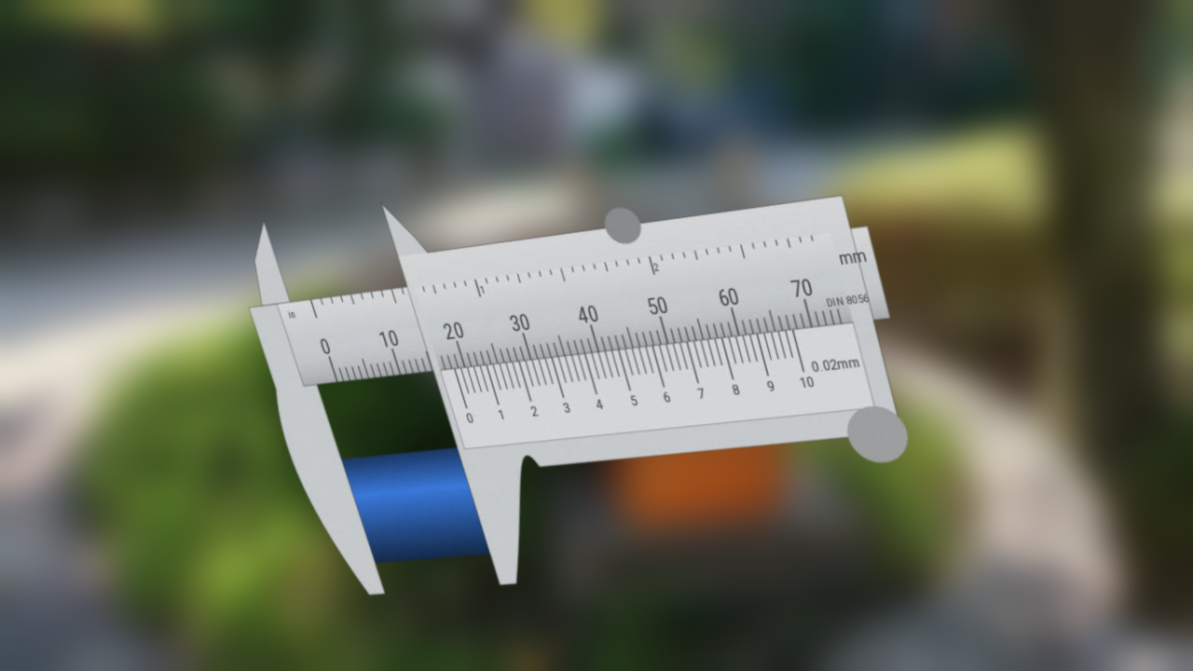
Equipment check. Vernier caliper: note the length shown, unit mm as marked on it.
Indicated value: 18.4 mm
